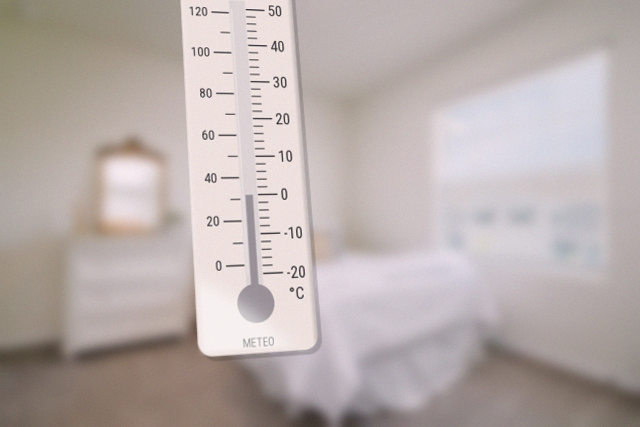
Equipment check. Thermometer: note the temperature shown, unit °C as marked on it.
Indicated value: 0 °C
